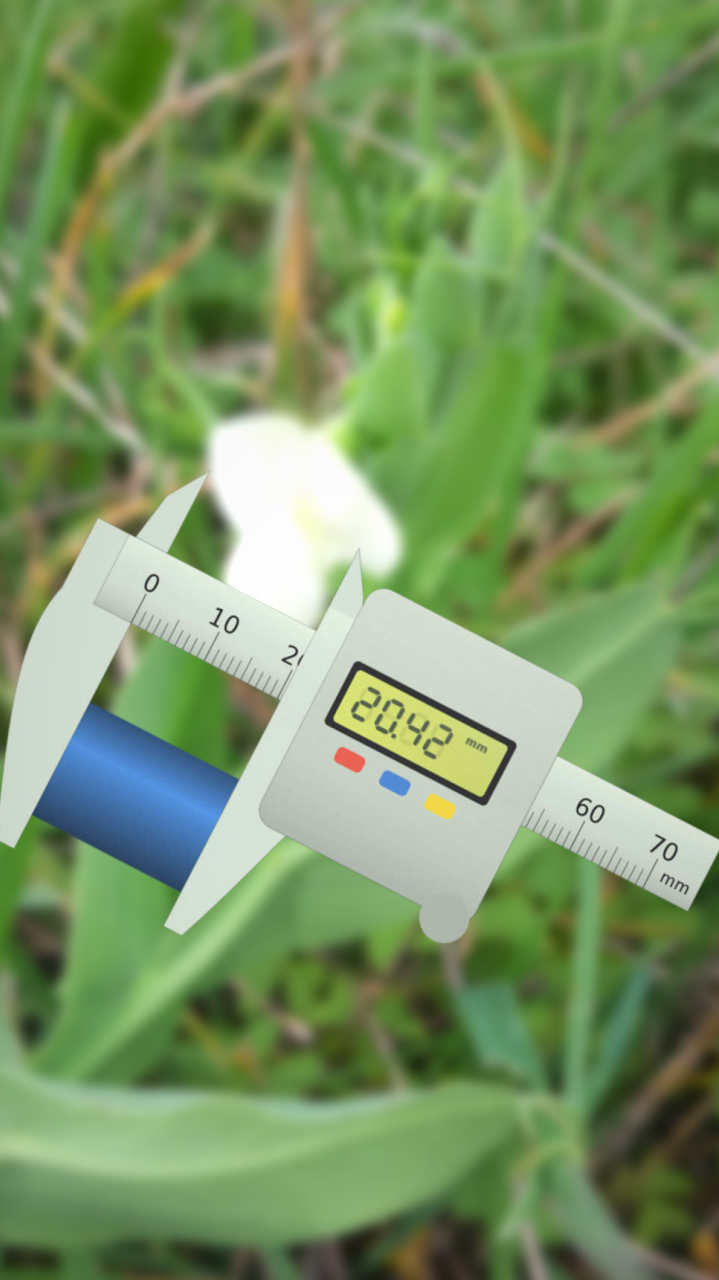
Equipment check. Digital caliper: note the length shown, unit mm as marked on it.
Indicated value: 20.42 mm
